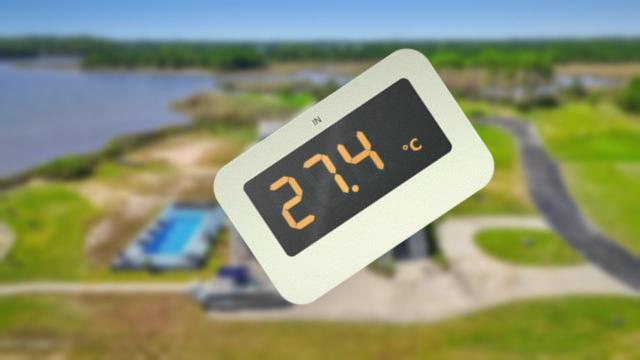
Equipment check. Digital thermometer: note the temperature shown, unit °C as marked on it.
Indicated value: 27.4 °C
